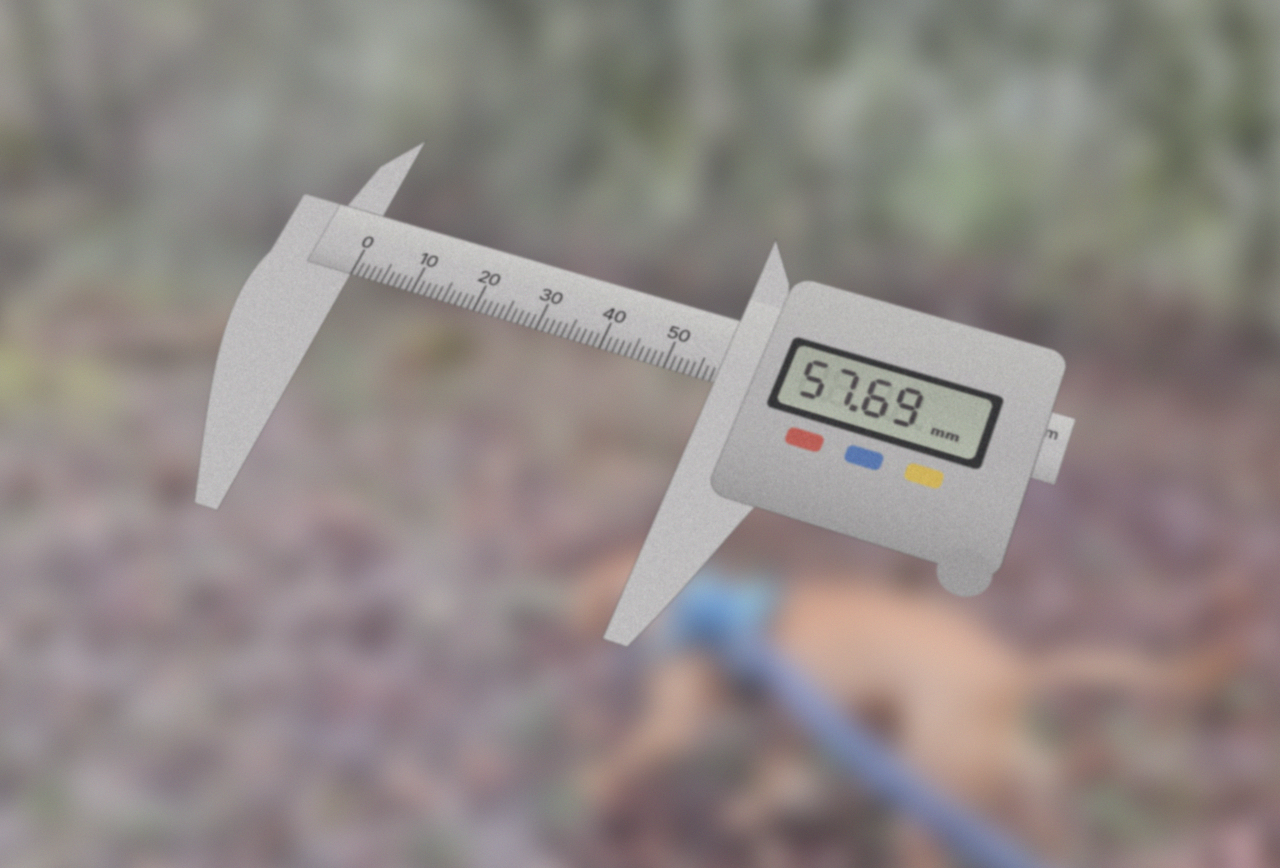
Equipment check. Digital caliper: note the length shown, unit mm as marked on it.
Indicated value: 57.69 mm
